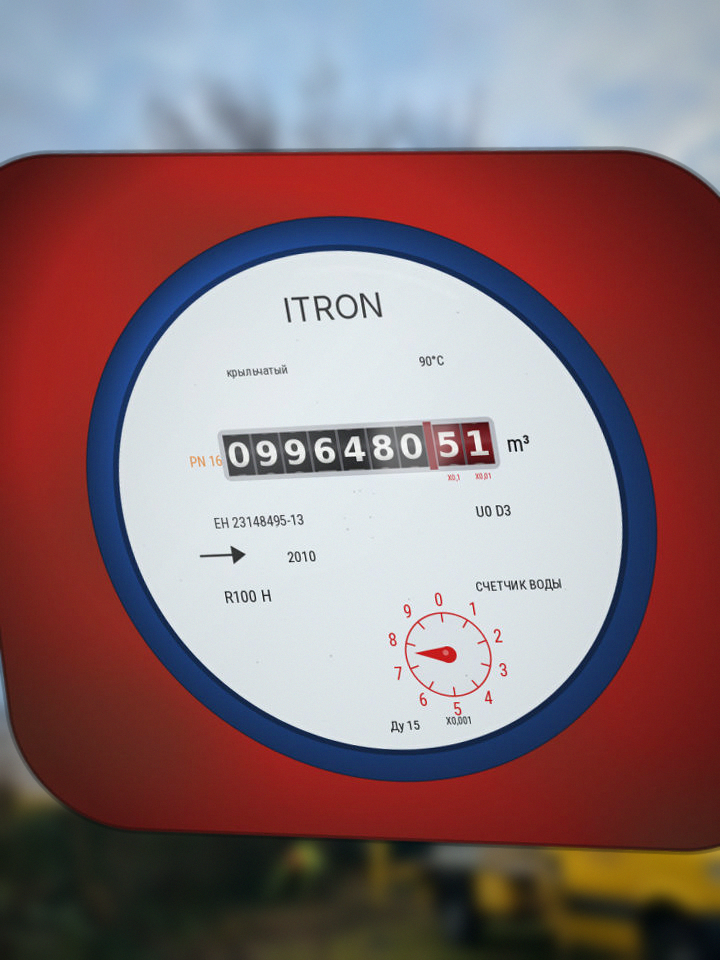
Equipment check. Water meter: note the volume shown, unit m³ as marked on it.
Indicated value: 996480.517 m³
